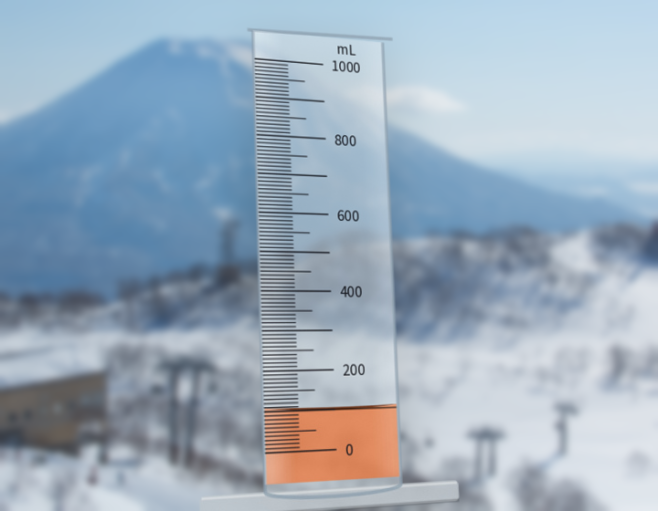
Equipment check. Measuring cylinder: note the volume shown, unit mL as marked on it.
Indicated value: 100 mL
